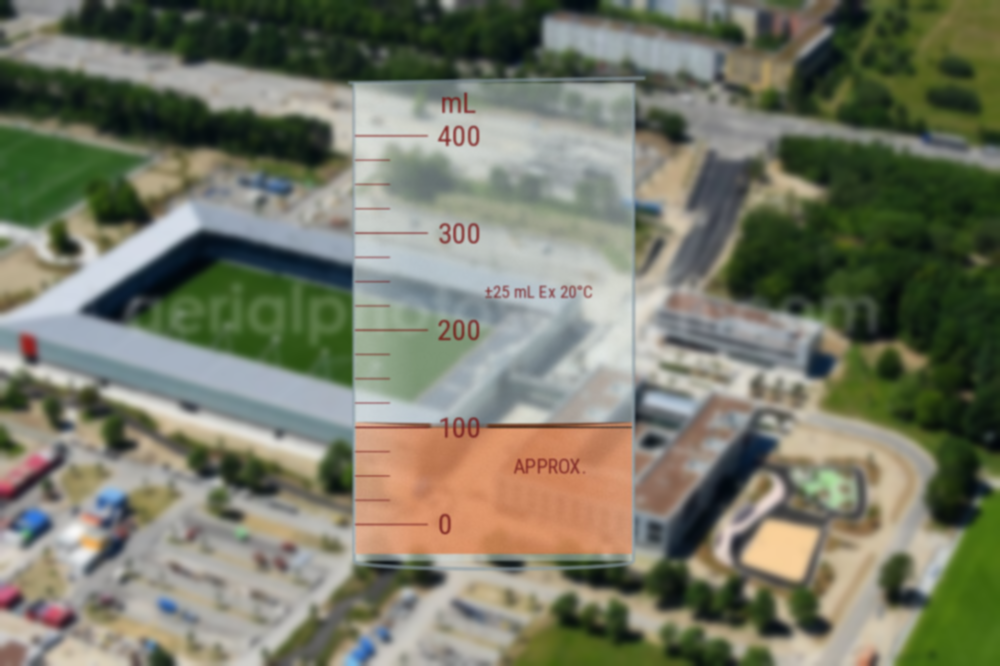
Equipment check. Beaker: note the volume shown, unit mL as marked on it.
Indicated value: 100 mL
